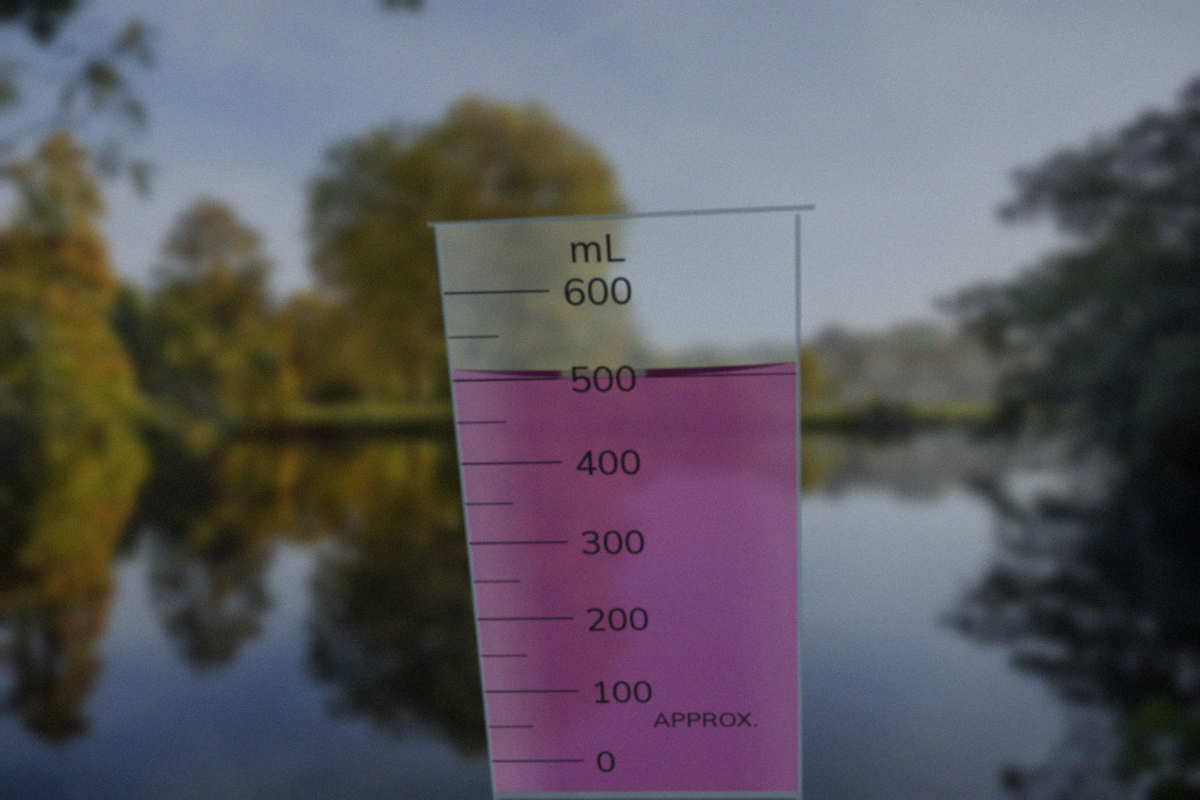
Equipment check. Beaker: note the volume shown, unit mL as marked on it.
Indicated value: 500 mL
